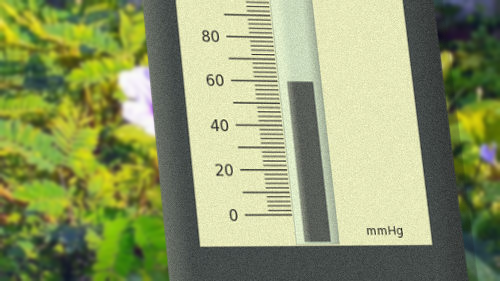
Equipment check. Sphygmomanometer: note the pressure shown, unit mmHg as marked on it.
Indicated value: 60 mmHg
